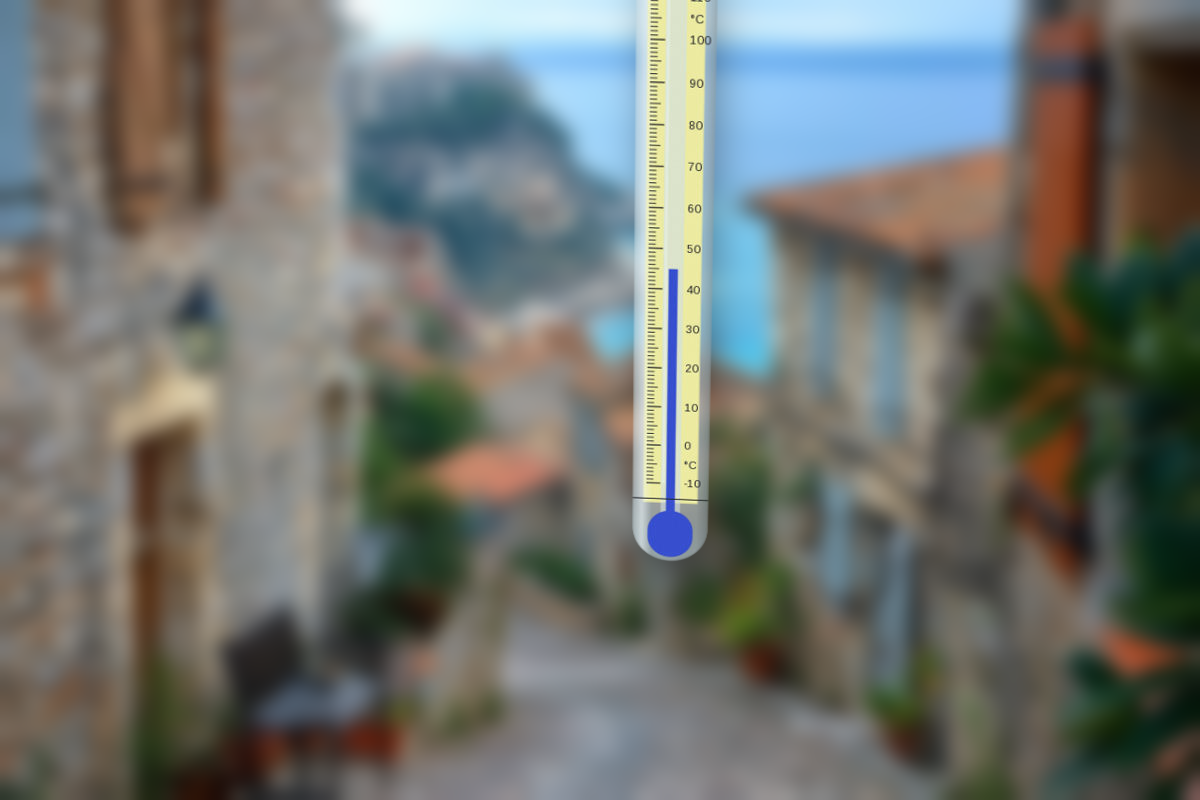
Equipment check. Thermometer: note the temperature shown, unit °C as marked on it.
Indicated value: 45 °C
